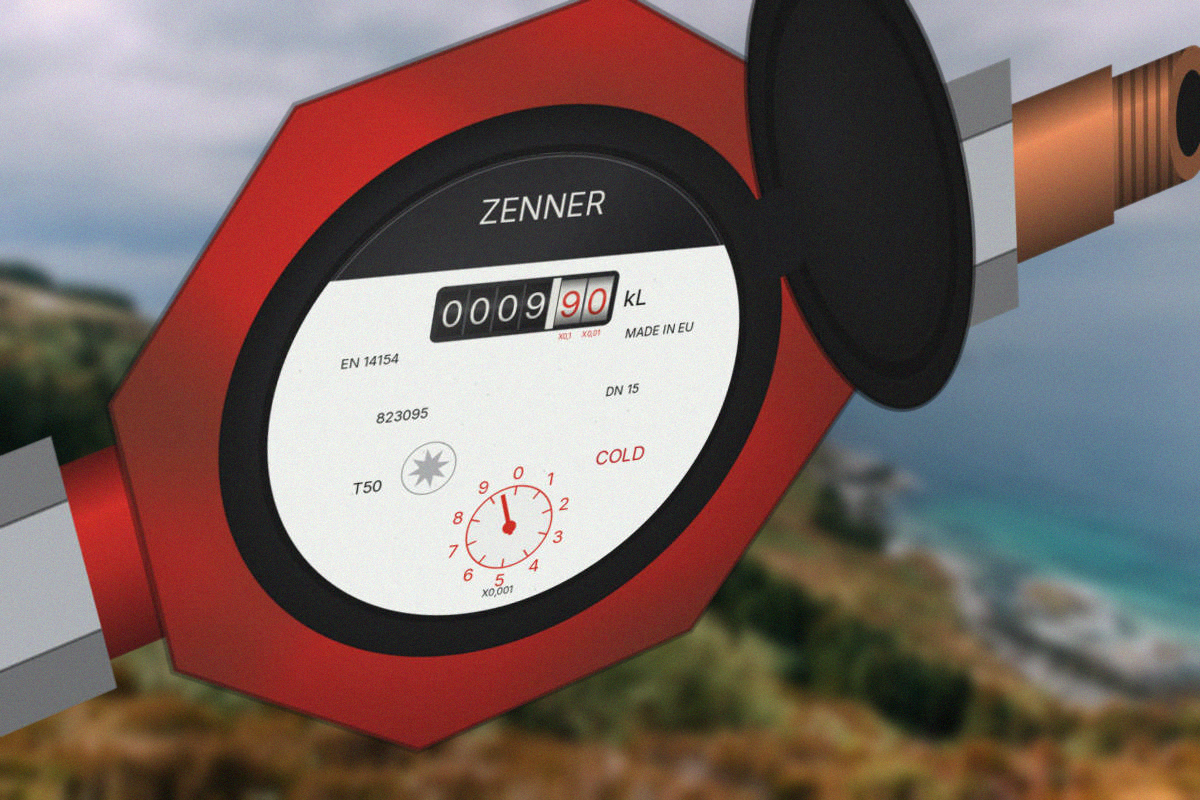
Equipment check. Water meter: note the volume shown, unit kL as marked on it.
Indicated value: 9.899 kL
